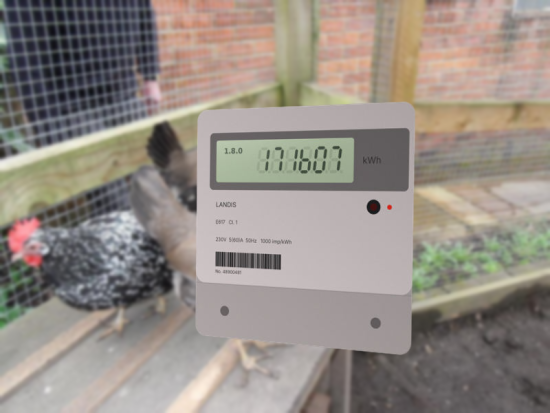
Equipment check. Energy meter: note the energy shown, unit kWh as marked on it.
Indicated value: 171607 kWh
